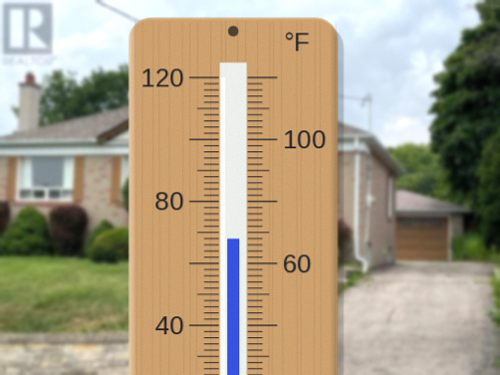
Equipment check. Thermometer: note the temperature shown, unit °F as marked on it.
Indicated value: 68 °F
